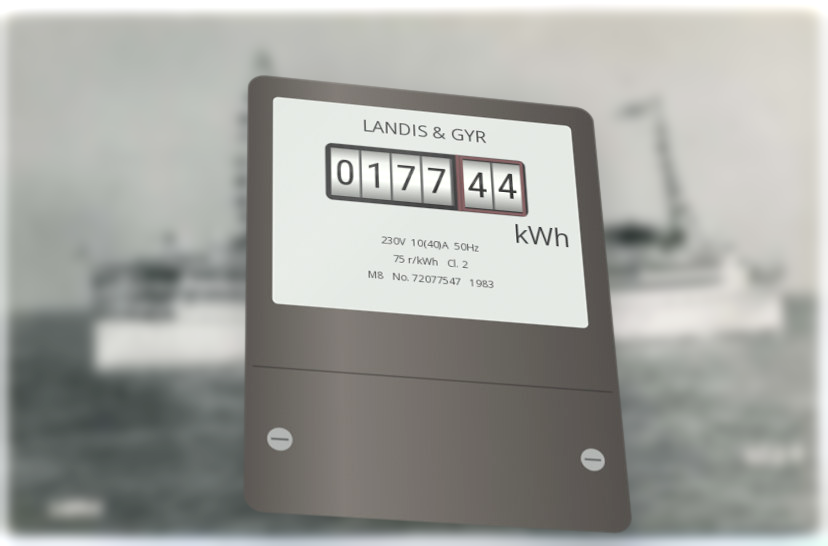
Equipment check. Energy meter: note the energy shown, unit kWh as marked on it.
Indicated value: 177.44 kWh
